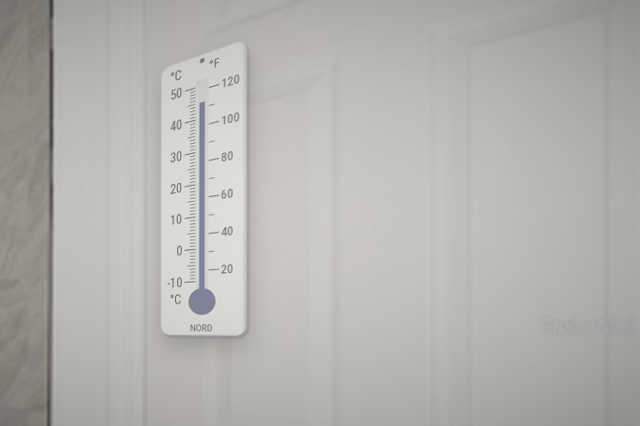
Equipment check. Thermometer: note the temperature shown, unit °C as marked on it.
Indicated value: 45 °C
